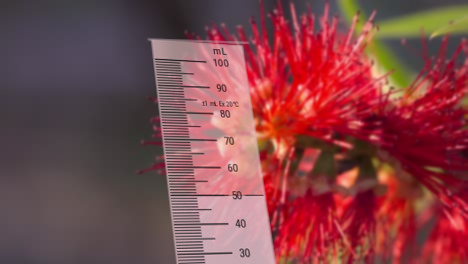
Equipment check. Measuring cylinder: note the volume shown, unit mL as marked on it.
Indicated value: 50 mL
